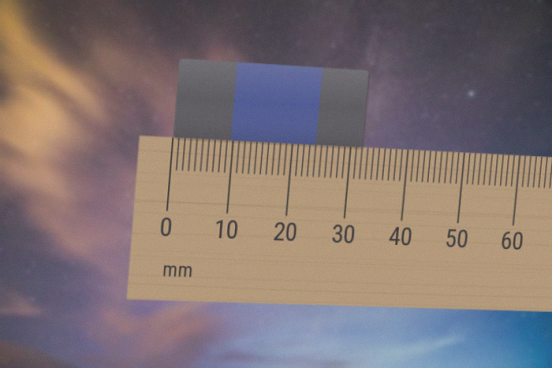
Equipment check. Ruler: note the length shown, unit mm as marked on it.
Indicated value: 32 mm
